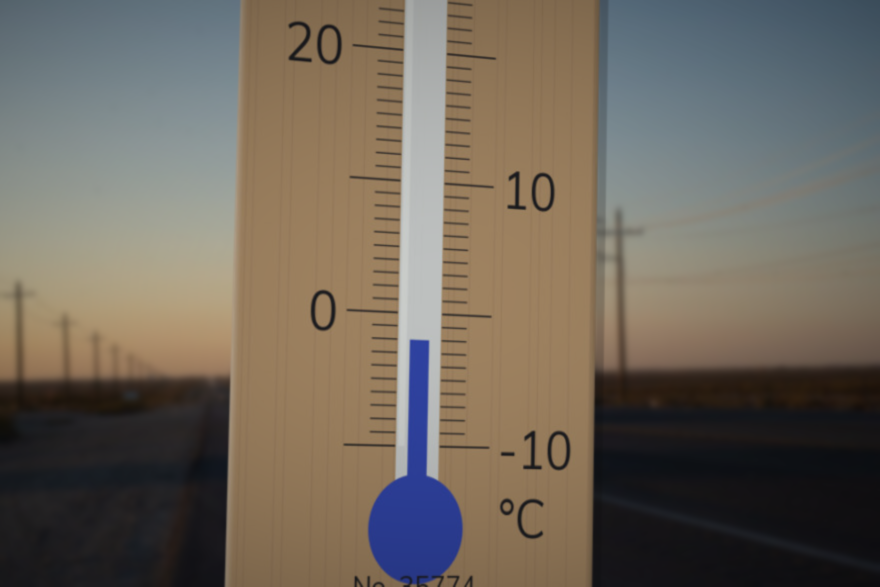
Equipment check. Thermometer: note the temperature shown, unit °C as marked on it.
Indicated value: -2 °C
